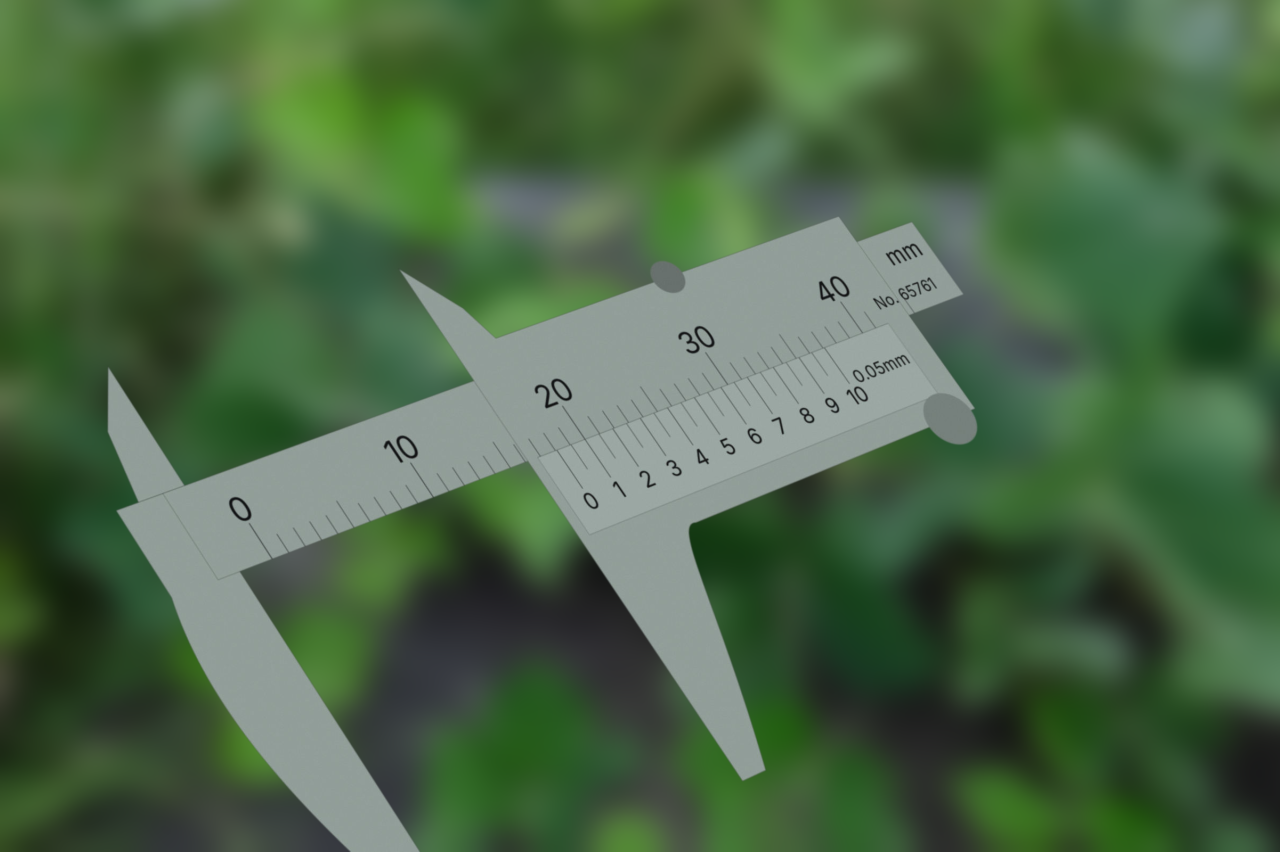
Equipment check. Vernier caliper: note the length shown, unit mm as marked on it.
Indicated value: 18.1 mm
